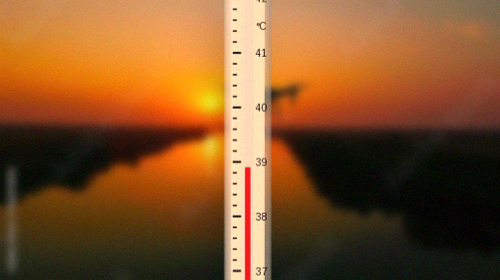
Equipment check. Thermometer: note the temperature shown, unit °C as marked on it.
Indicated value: 38.9 °C
